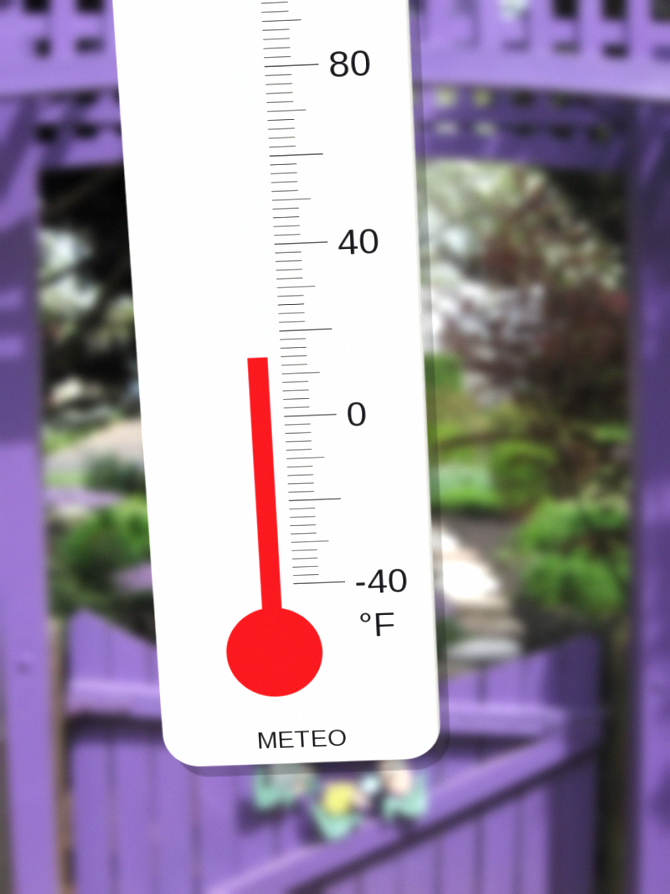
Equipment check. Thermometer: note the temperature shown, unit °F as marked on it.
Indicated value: 14 °F
